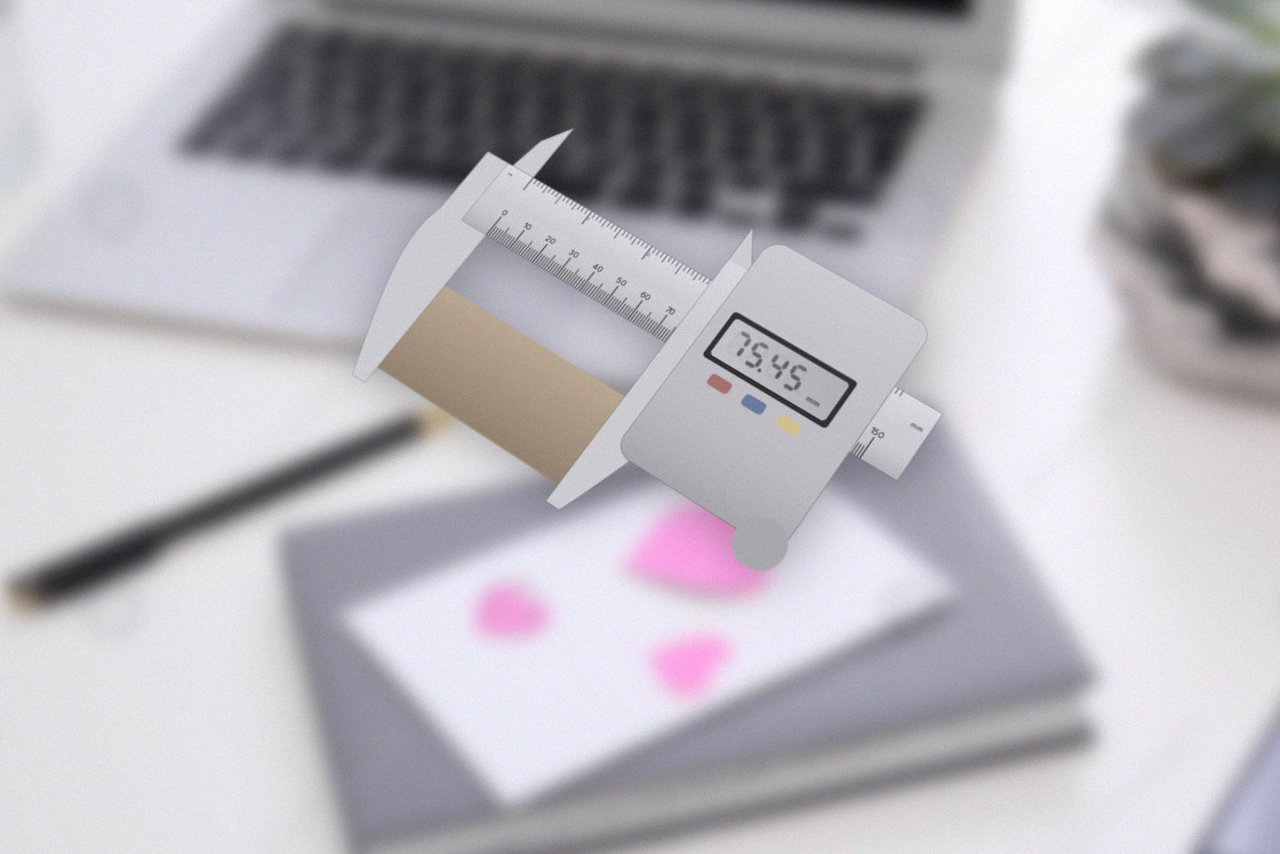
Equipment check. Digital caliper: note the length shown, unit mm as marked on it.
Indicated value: 75.45 mm
